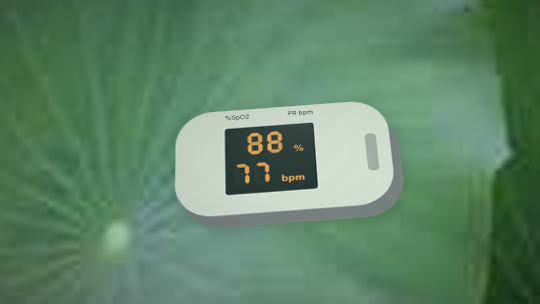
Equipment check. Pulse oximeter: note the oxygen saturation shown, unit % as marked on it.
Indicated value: 88 %
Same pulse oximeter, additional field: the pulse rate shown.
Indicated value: 77 bpm
